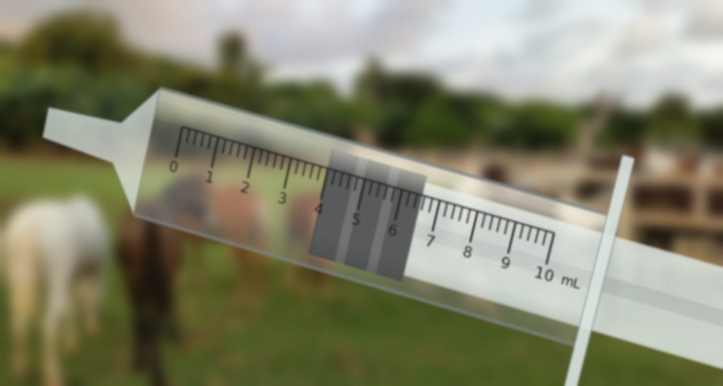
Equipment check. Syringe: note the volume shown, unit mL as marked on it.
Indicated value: 4 mL
